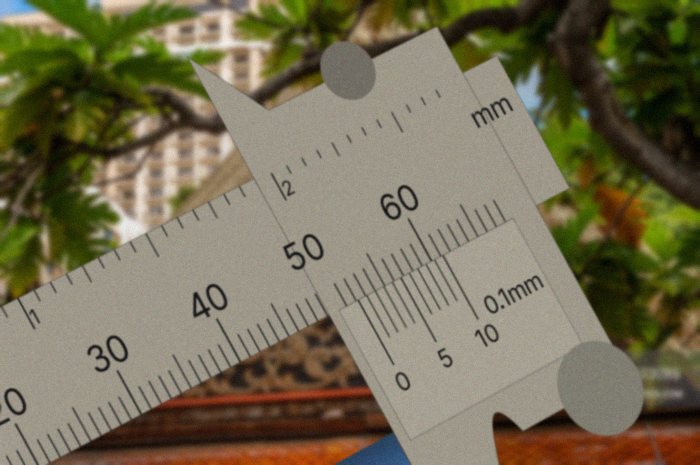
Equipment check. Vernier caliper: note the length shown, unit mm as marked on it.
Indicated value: 52.2 mm
